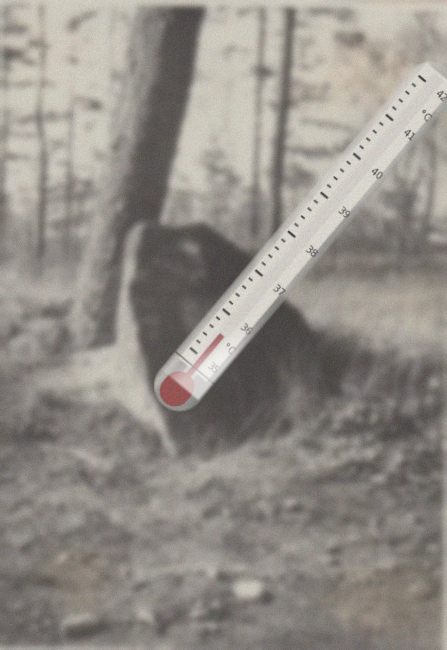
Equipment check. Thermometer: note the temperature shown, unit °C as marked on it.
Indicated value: 35.6 °C
